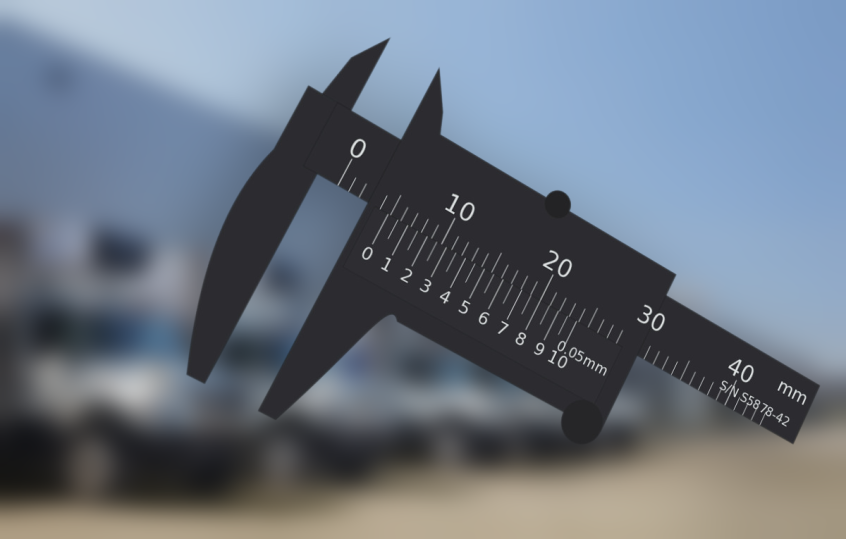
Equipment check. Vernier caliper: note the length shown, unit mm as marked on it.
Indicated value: 4.8 mm
